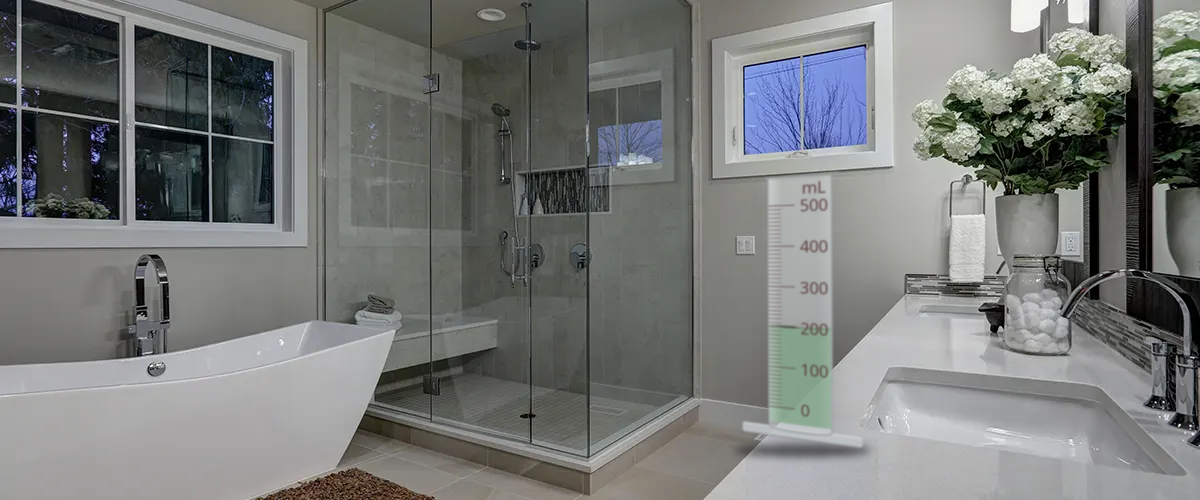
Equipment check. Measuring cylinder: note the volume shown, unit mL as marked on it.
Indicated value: 200 mL
